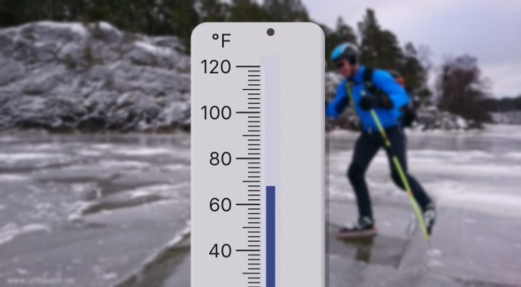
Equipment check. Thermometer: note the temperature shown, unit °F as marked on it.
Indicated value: 68 °F
